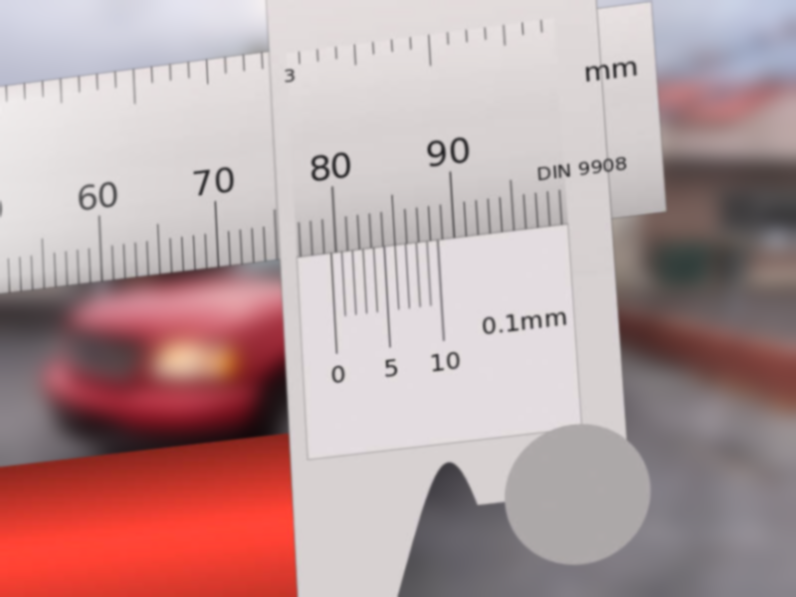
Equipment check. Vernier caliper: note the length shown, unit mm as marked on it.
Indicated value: 79.6 mm
